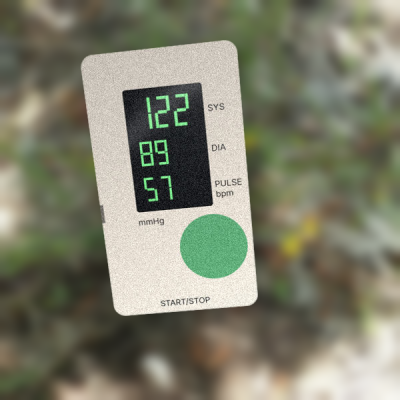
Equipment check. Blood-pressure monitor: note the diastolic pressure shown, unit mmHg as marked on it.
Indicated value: 89 mmHg
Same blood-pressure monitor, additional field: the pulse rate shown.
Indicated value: 57 bpm
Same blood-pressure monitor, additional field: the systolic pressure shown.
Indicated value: 122 mmHg
